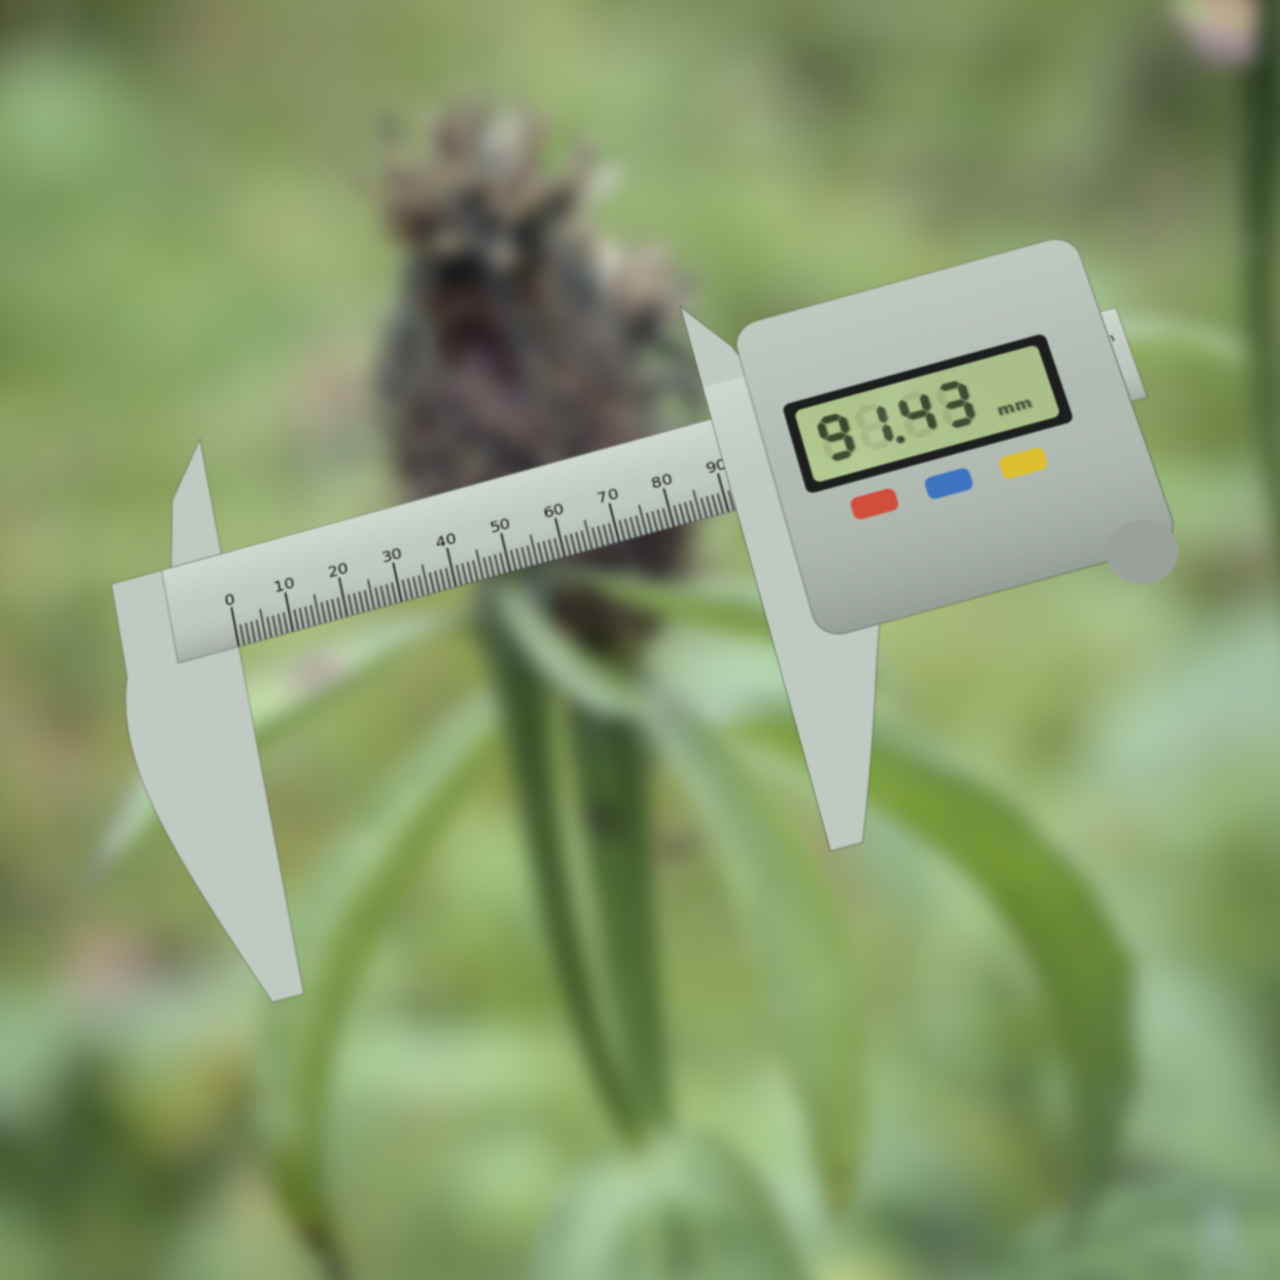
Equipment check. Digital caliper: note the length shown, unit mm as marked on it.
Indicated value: 91.43 mm
